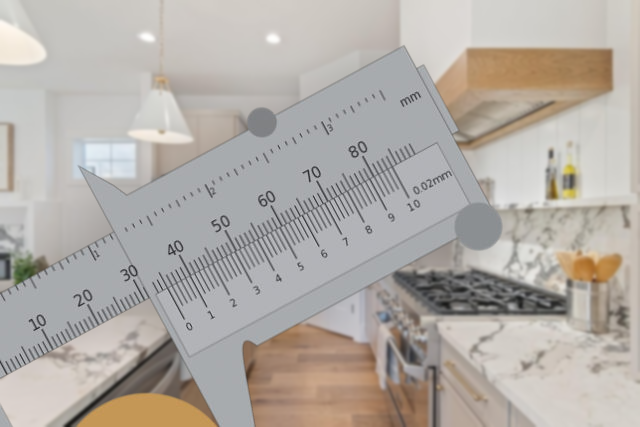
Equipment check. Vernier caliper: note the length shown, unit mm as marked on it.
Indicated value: 35.0 mm
